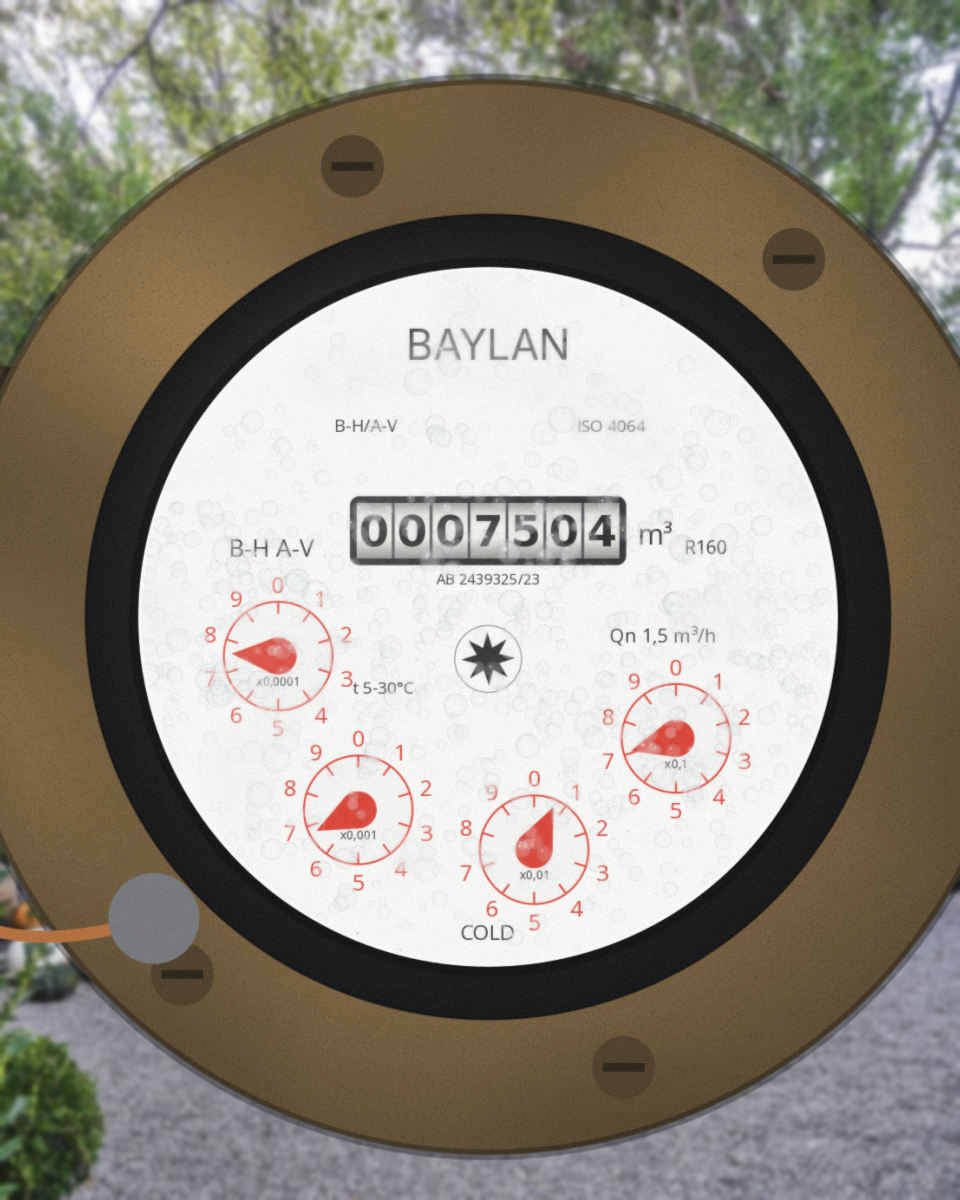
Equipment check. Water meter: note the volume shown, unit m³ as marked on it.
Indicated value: 7504.7067 m³
